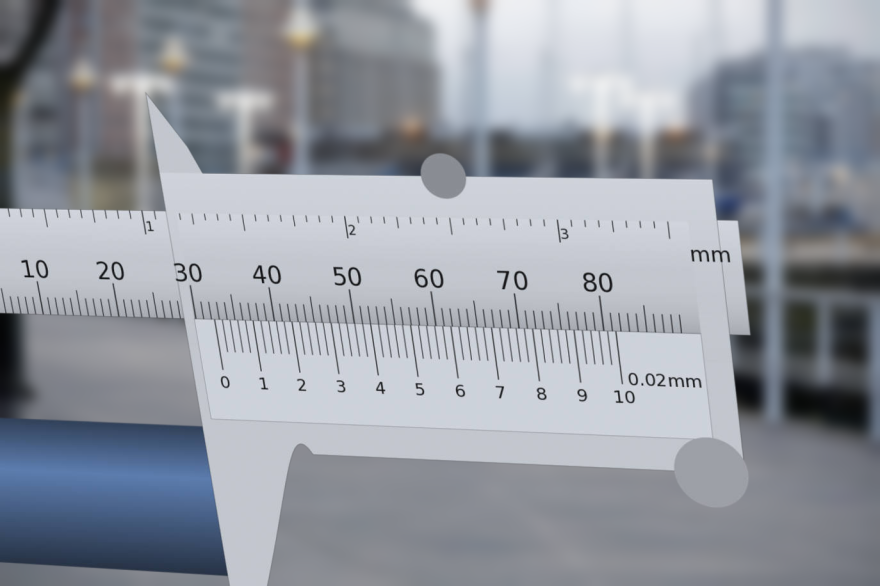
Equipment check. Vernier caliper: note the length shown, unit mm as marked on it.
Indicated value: 32.4 mm
